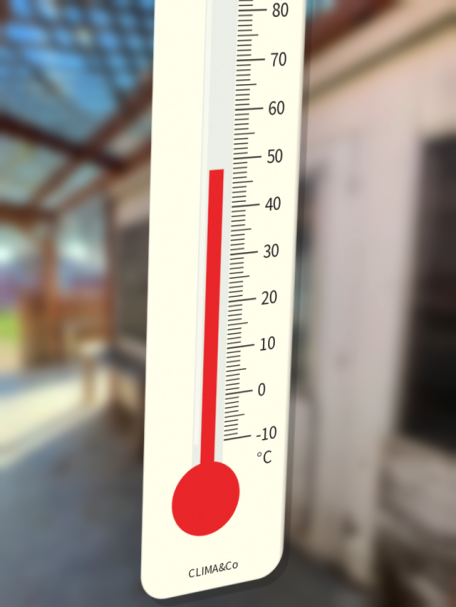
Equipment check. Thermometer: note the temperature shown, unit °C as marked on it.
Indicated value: 48 °C
